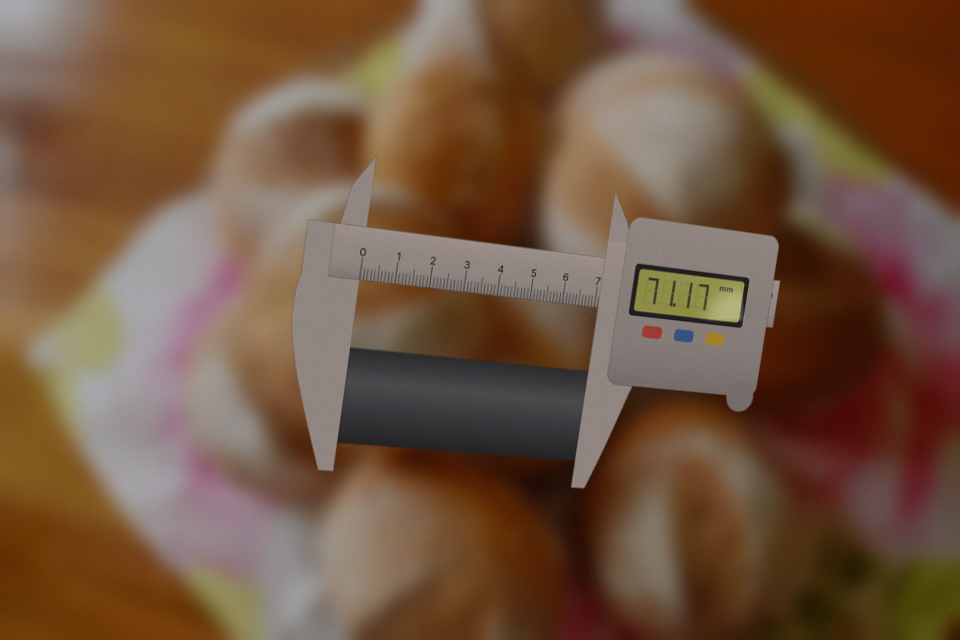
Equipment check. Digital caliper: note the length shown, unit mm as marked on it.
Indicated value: 71.17 mm
